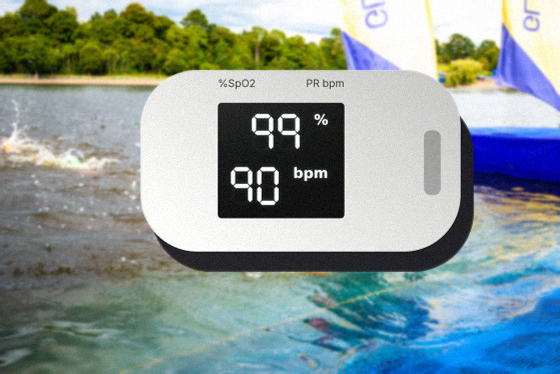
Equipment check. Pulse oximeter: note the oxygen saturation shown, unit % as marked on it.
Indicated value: 99 %
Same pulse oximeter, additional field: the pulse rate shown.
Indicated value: 90 bpm
